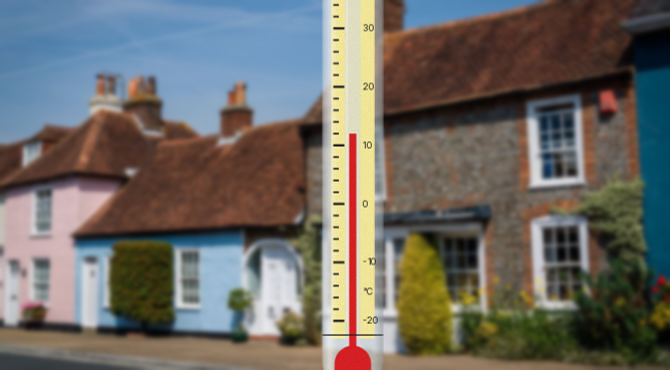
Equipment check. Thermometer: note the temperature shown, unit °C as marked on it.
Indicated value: 12 °C
